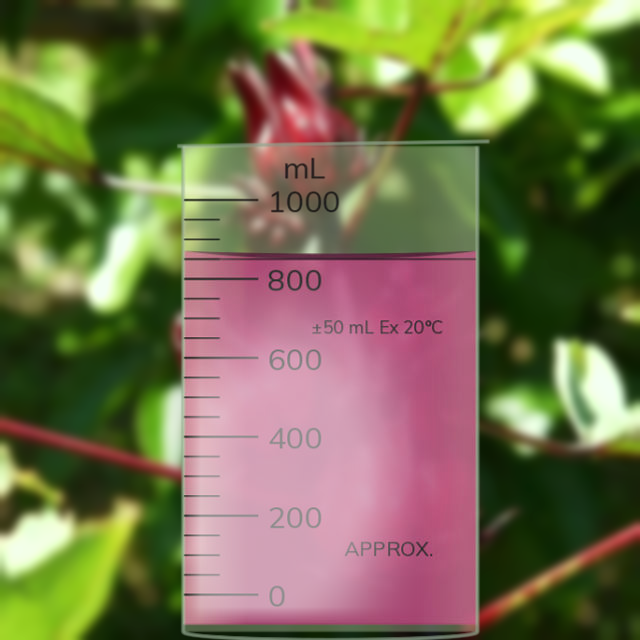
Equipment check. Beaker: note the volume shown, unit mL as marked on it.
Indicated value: 850 mL
